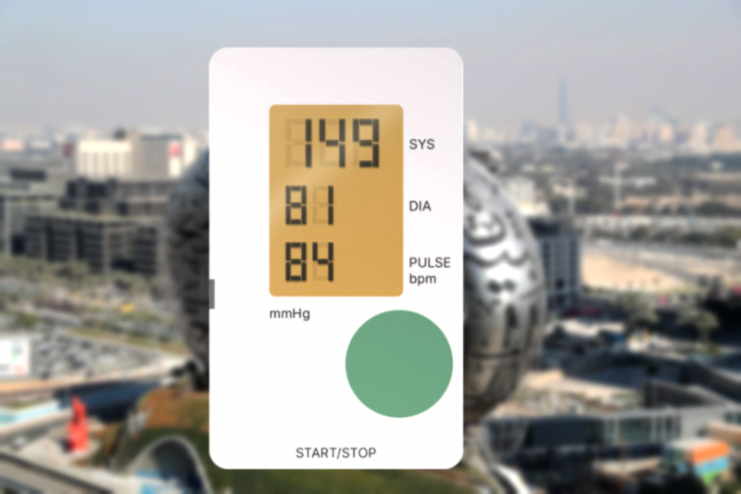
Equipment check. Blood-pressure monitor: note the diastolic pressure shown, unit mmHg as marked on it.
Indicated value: 81 mmHg
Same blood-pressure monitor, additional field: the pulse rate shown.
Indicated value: 84 bpm
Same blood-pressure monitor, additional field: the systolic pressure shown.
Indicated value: 149 mmHg
